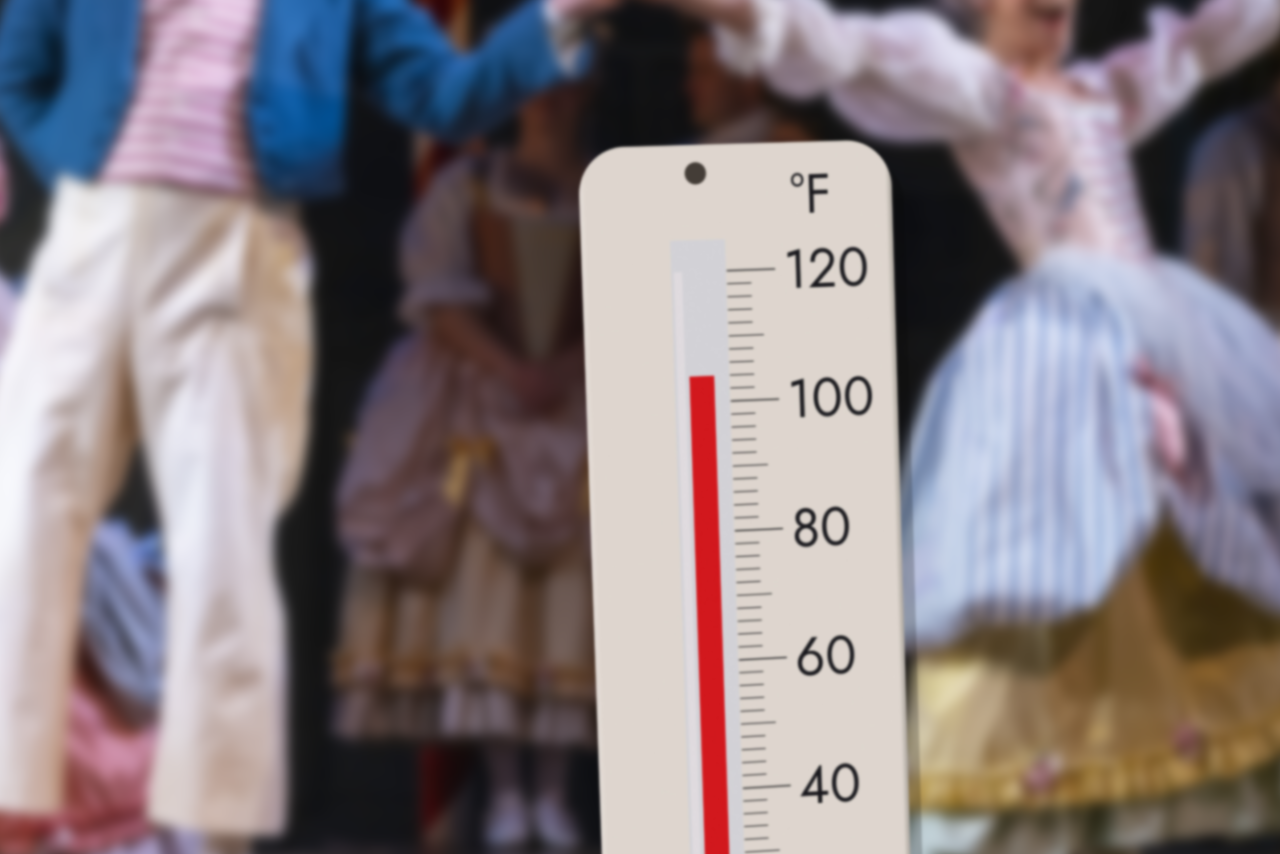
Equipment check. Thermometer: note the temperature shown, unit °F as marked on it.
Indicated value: 104 °F
